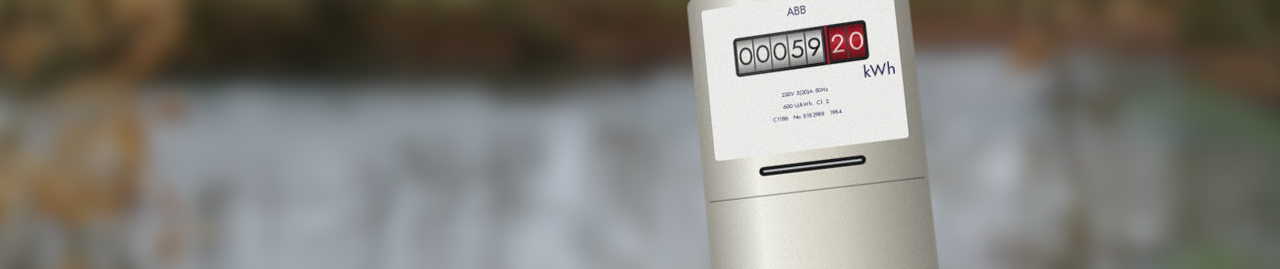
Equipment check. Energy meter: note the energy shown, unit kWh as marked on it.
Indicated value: 59.20 kWh
